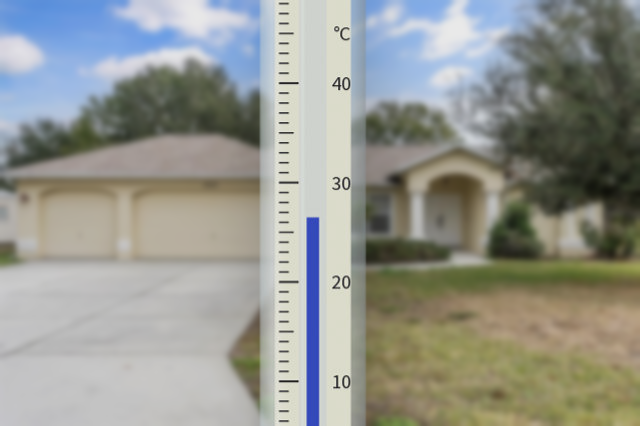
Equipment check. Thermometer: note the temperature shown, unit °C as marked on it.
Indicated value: 26.5 °C
